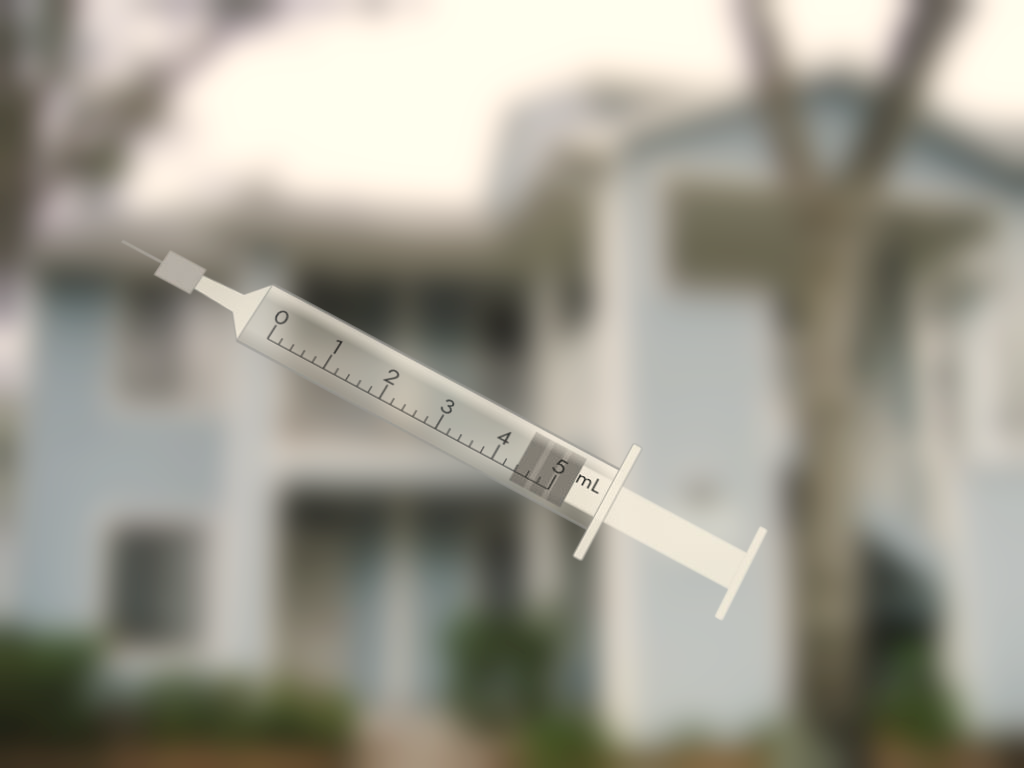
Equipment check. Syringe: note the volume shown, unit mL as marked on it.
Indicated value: 4.4 mL
